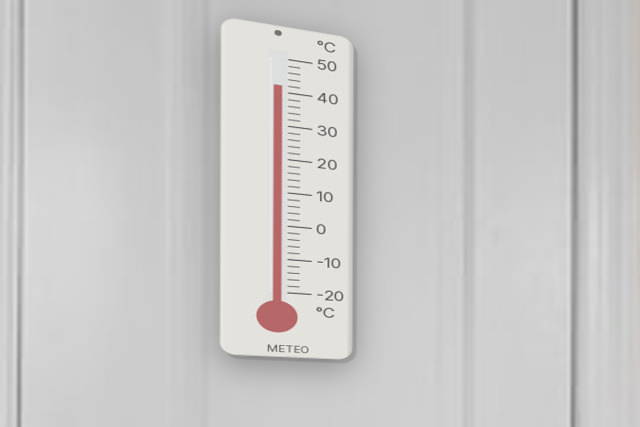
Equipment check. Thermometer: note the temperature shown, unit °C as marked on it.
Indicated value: 42 °C
